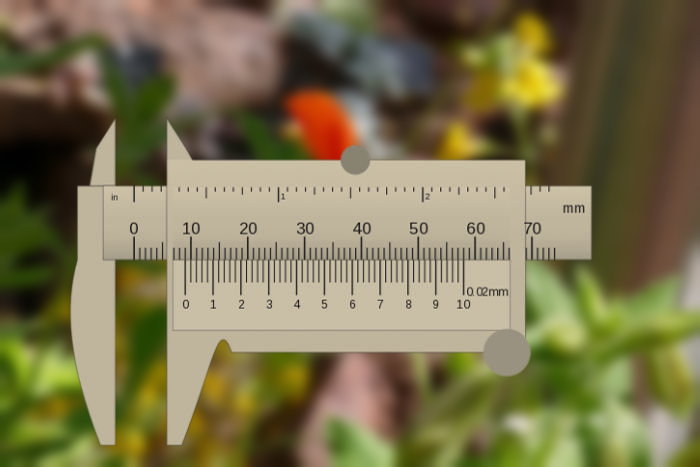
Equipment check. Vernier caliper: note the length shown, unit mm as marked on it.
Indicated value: 9.0 mm
